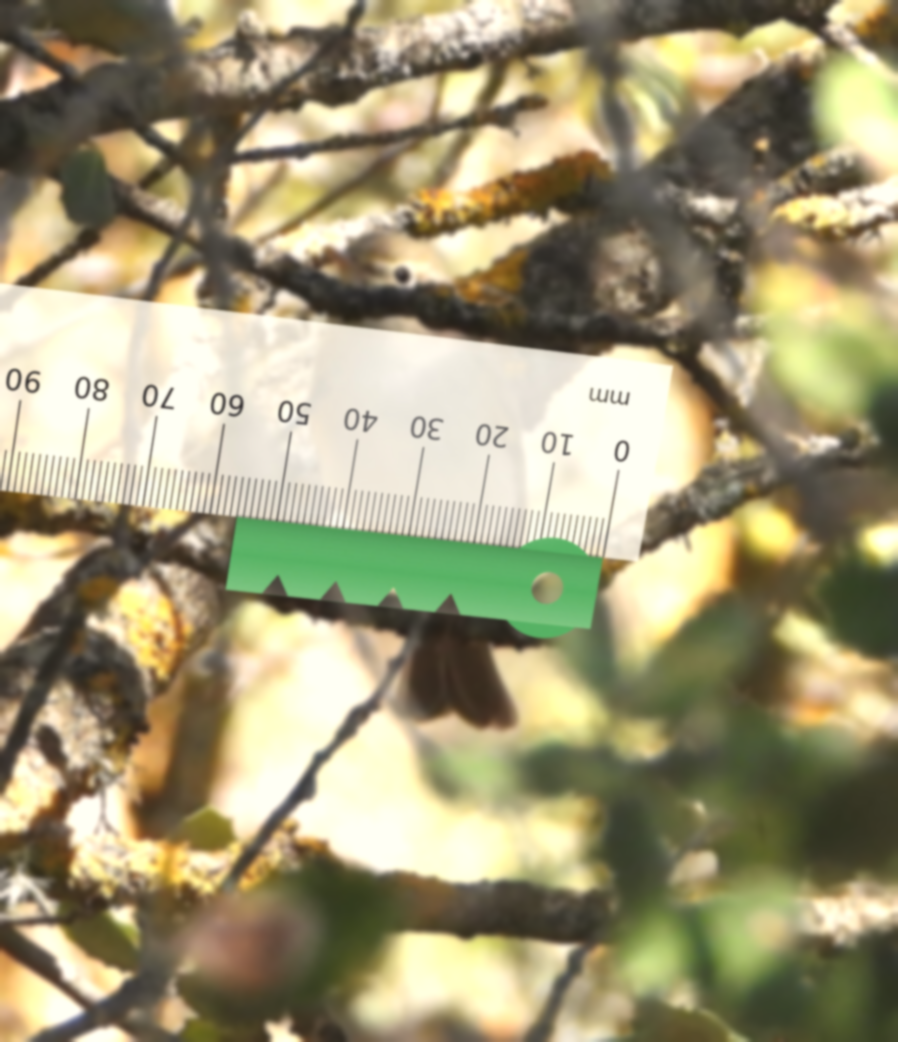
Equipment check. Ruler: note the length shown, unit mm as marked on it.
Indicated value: 56 mm
